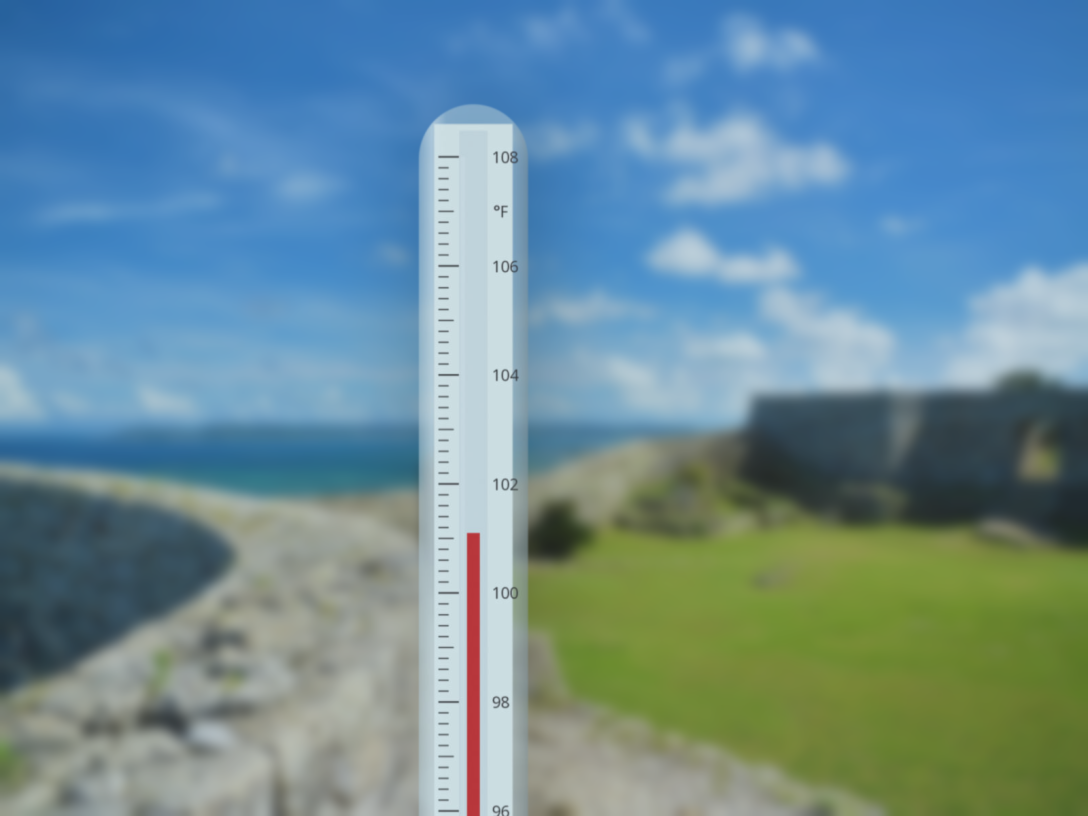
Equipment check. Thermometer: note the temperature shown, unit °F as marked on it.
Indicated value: 101.1 °F
